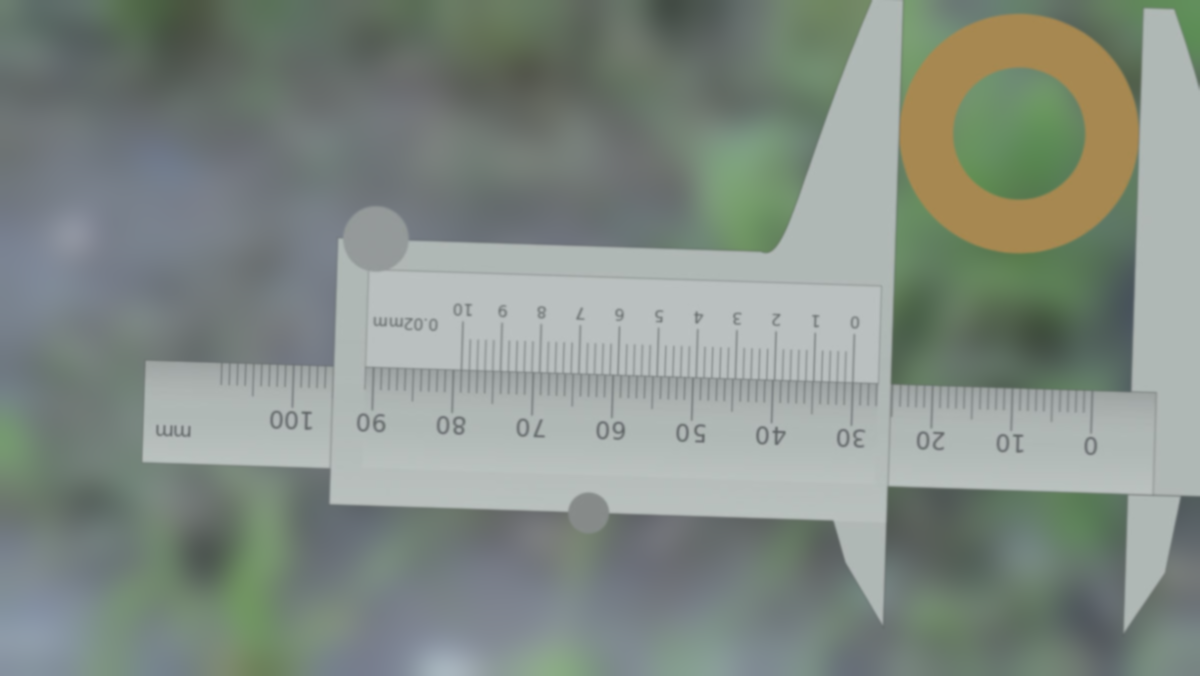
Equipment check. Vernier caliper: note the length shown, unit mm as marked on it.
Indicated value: 30.0 mm
